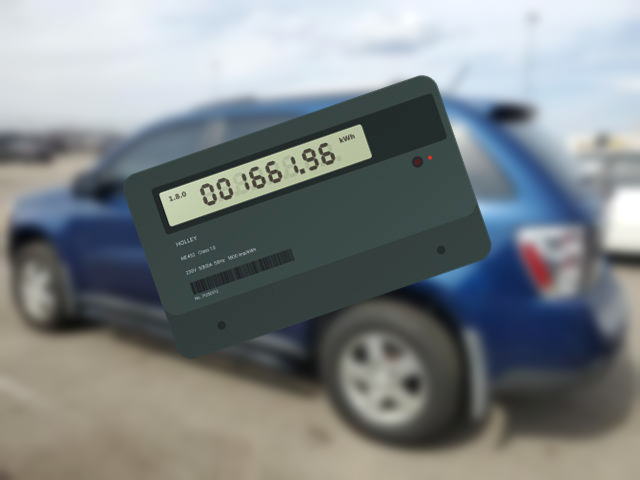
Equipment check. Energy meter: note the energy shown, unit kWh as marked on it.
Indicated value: 1661.96 kWh
